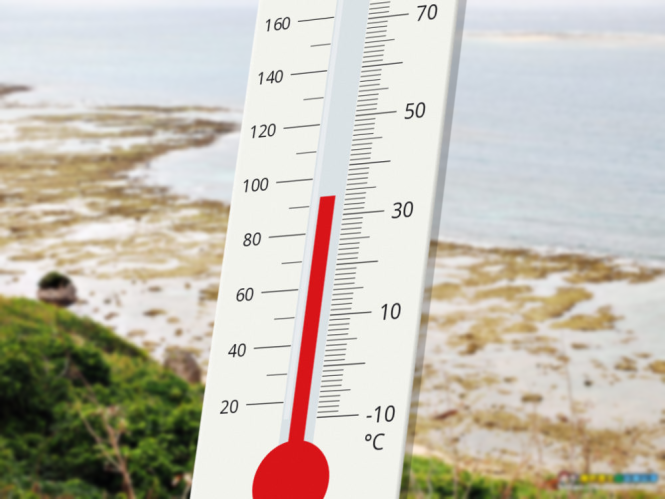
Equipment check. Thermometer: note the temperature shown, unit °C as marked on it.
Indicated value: 34 °C
